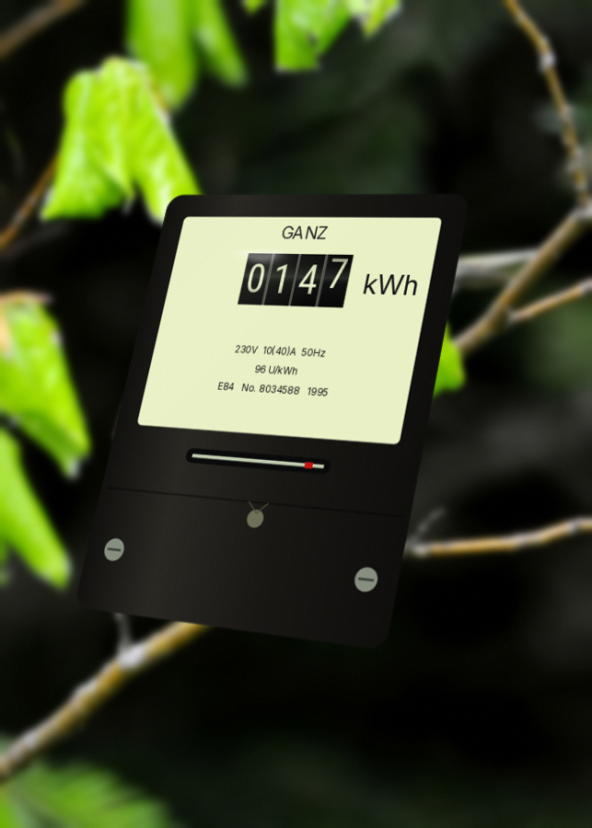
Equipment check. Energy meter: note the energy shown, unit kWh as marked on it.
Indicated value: 147 kWh
